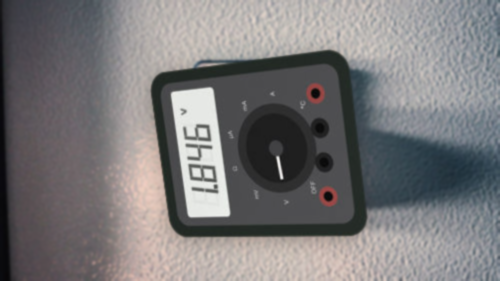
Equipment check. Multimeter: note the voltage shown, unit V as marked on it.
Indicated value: 1.846 V
